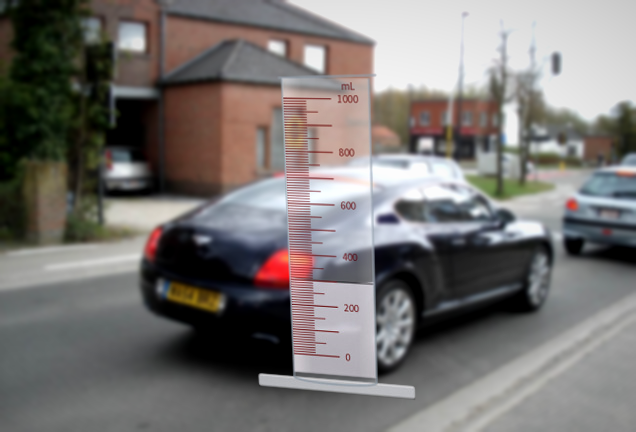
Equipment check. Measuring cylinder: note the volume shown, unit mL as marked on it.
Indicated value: 300 mL
